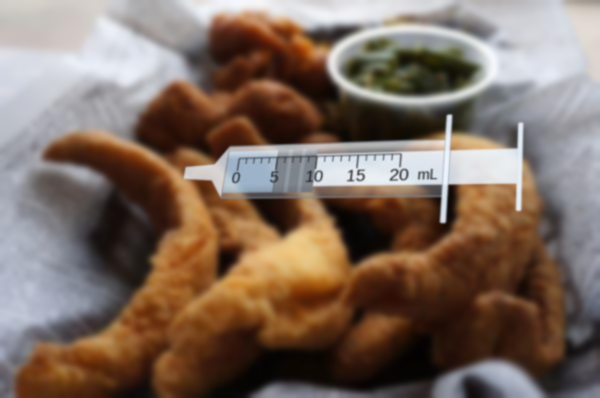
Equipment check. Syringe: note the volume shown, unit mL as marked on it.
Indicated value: 5 mL
